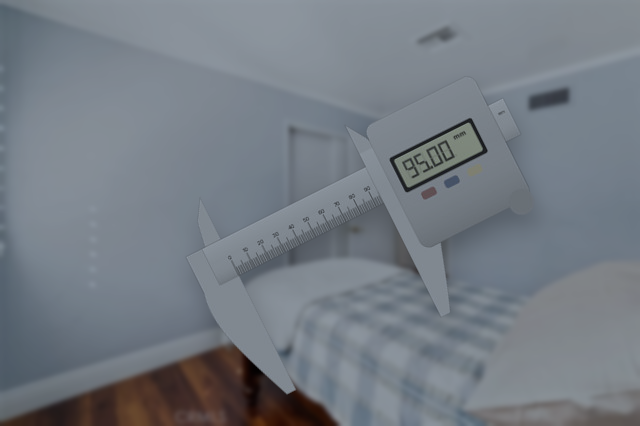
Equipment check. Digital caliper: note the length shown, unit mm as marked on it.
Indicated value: 95.00 mm
